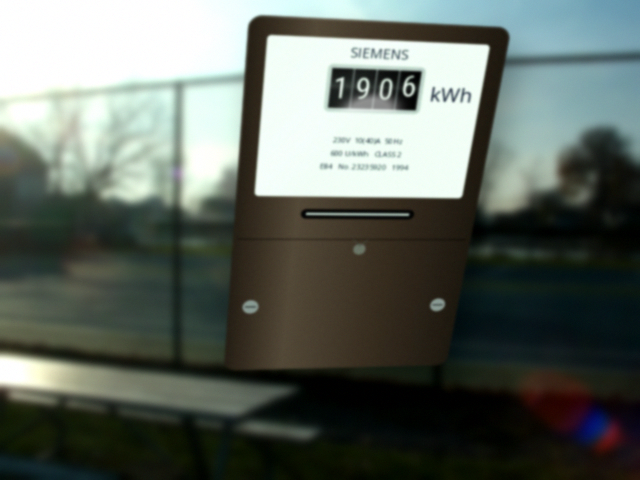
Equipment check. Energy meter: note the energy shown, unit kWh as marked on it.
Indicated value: 1906 kWh
